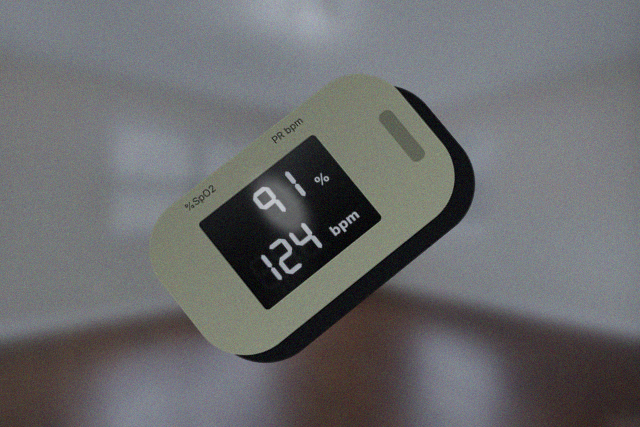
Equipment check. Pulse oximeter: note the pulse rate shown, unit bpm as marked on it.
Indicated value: 124 bpm
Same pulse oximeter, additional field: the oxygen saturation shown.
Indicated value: 91 %
